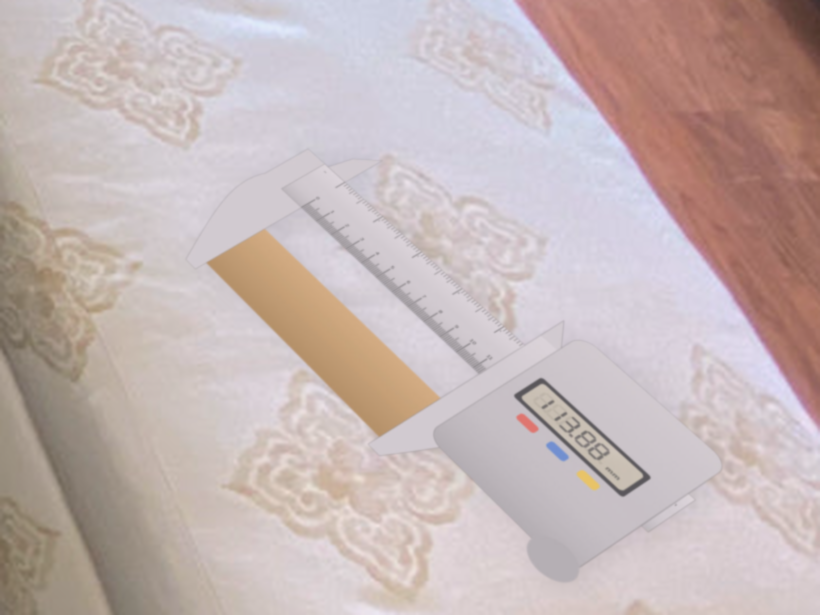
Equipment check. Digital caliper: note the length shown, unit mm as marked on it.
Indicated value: 113.88 mm
